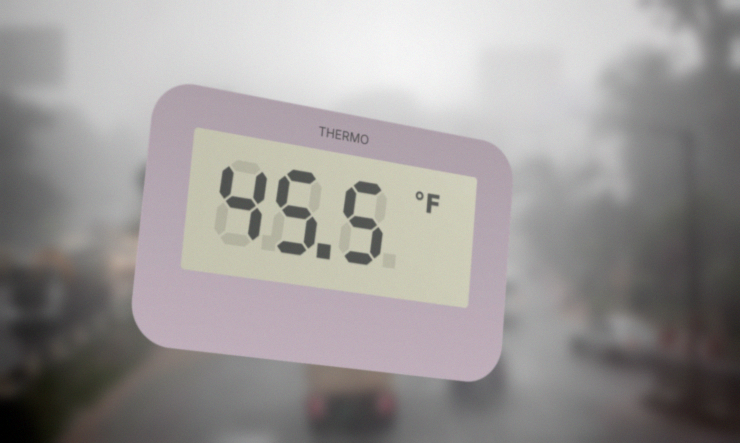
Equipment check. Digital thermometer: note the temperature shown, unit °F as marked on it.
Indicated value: 45.5 °F
